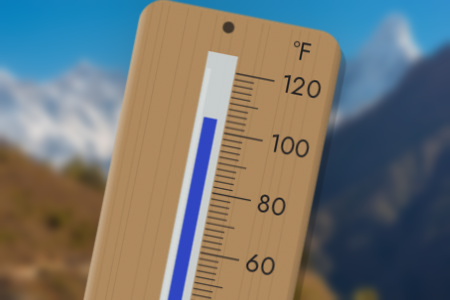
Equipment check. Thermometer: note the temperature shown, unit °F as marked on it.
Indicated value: 104 °F
